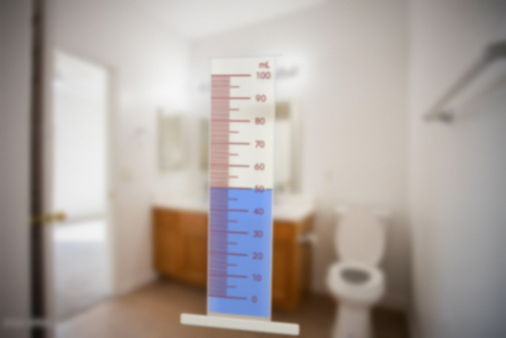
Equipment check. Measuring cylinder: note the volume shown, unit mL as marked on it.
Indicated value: 50 mL
